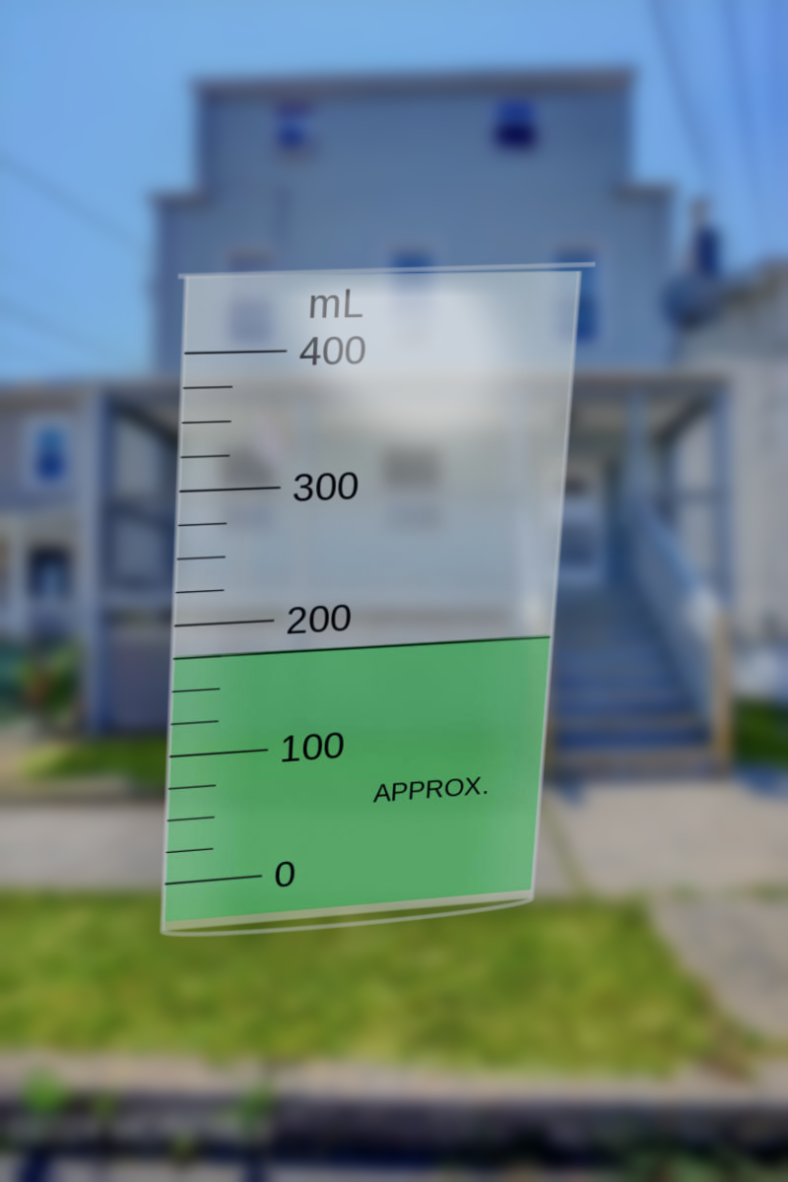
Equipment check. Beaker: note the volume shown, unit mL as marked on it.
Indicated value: 175 mL
